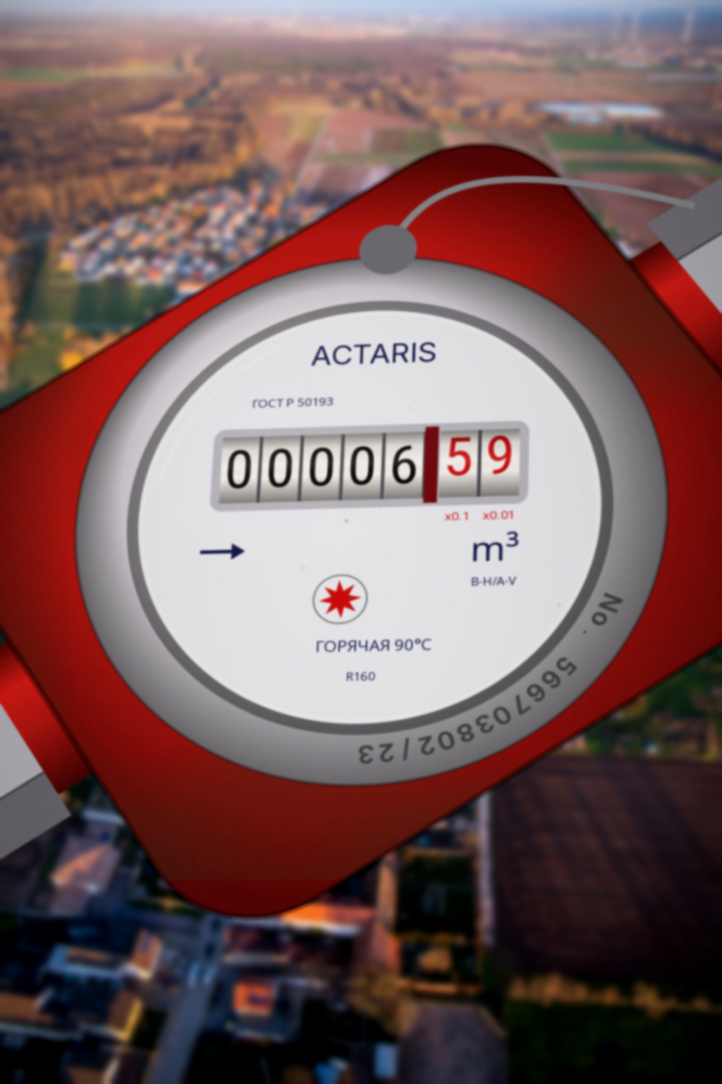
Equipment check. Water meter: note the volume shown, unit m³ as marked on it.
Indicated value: 6.59 m³
